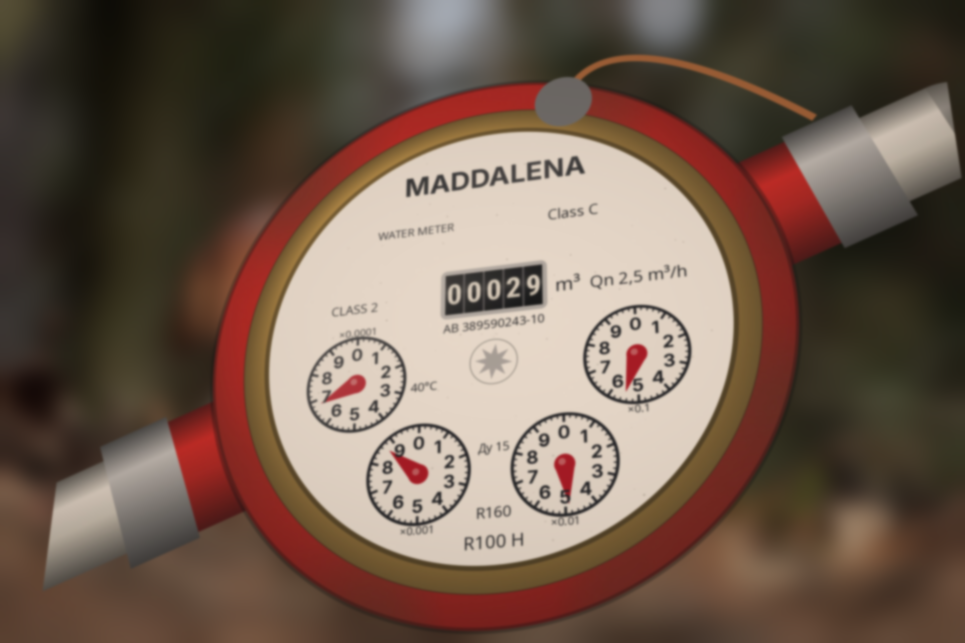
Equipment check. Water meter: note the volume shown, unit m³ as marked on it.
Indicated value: 29.5486 m³
